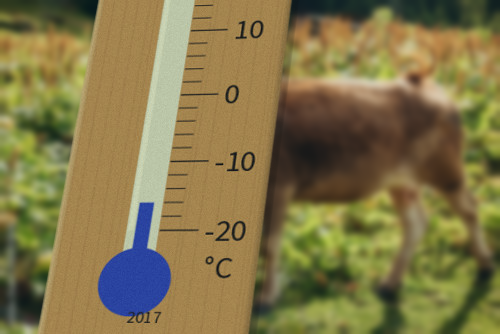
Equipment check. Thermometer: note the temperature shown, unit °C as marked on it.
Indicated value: -16 °C
